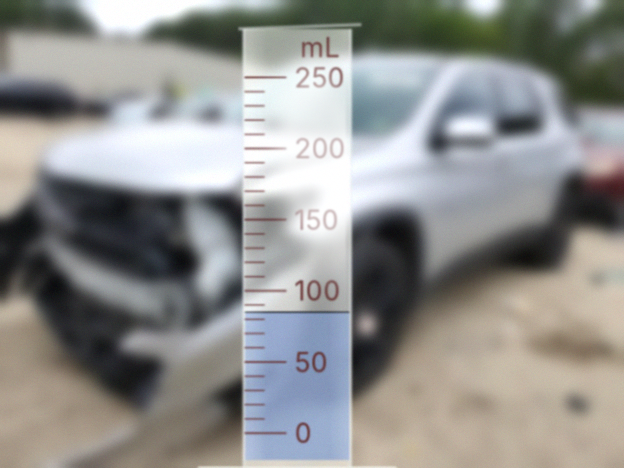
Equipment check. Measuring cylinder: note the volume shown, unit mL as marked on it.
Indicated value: 85 mL
